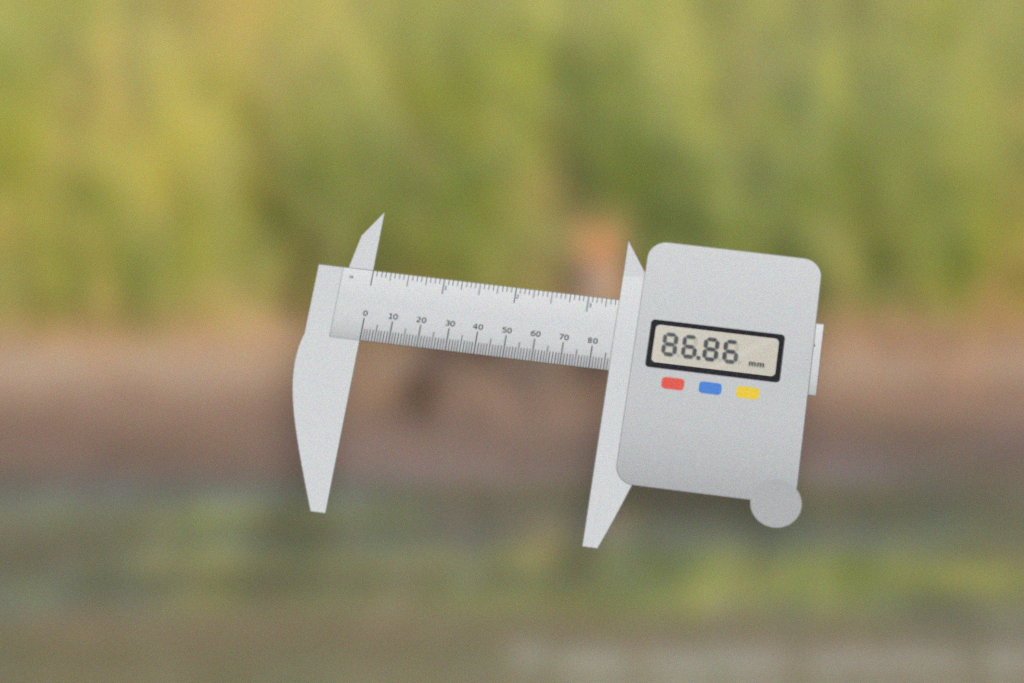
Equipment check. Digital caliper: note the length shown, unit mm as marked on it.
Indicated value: 86.86 mm
